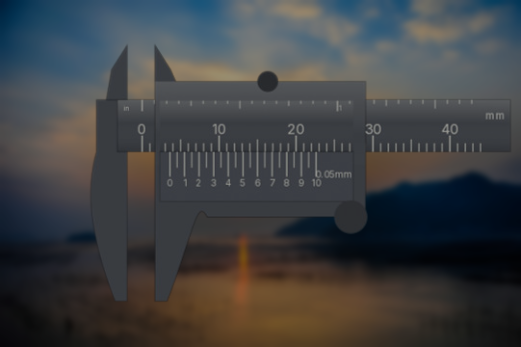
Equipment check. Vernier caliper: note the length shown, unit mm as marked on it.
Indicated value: 3.6 mm
